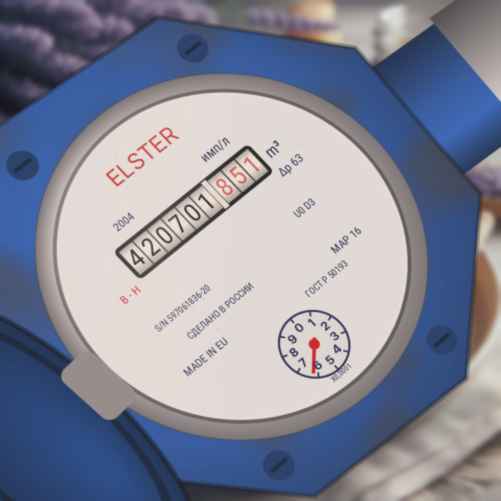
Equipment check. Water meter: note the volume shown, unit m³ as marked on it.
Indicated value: 420701.8516 m³
